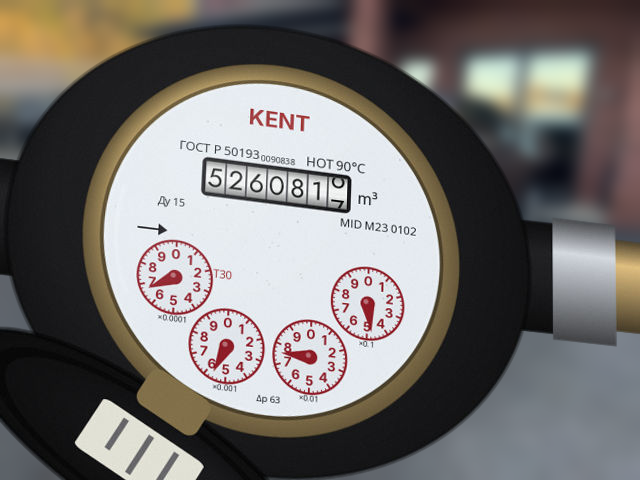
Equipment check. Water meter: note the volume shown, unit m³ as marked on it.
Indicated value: 5260816.4756 m³
